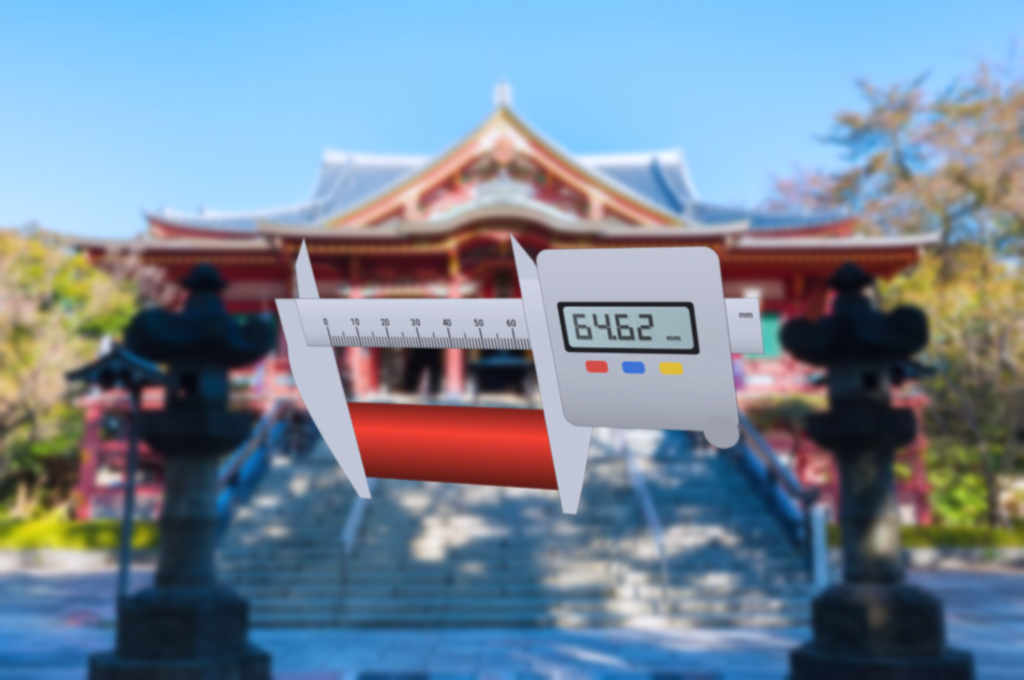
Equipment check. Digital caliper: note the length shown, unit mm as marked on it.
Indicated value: 64.62 mm
